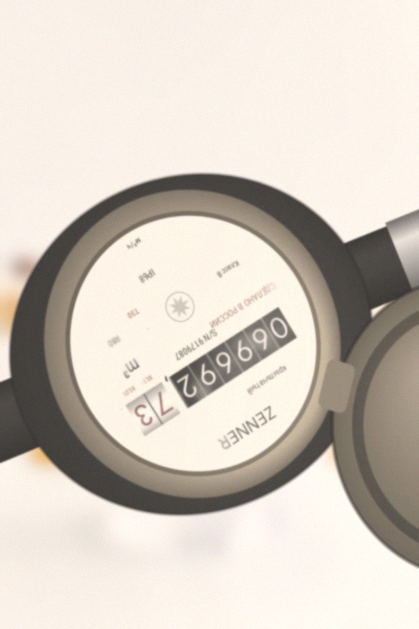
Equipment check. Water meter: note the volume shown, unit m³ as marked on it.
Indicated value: 69692.73 m³
